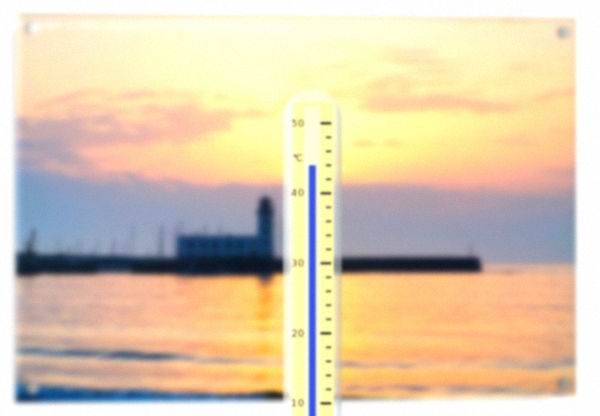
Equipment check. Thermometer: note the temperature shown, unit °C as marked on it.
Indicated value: 44 °C
